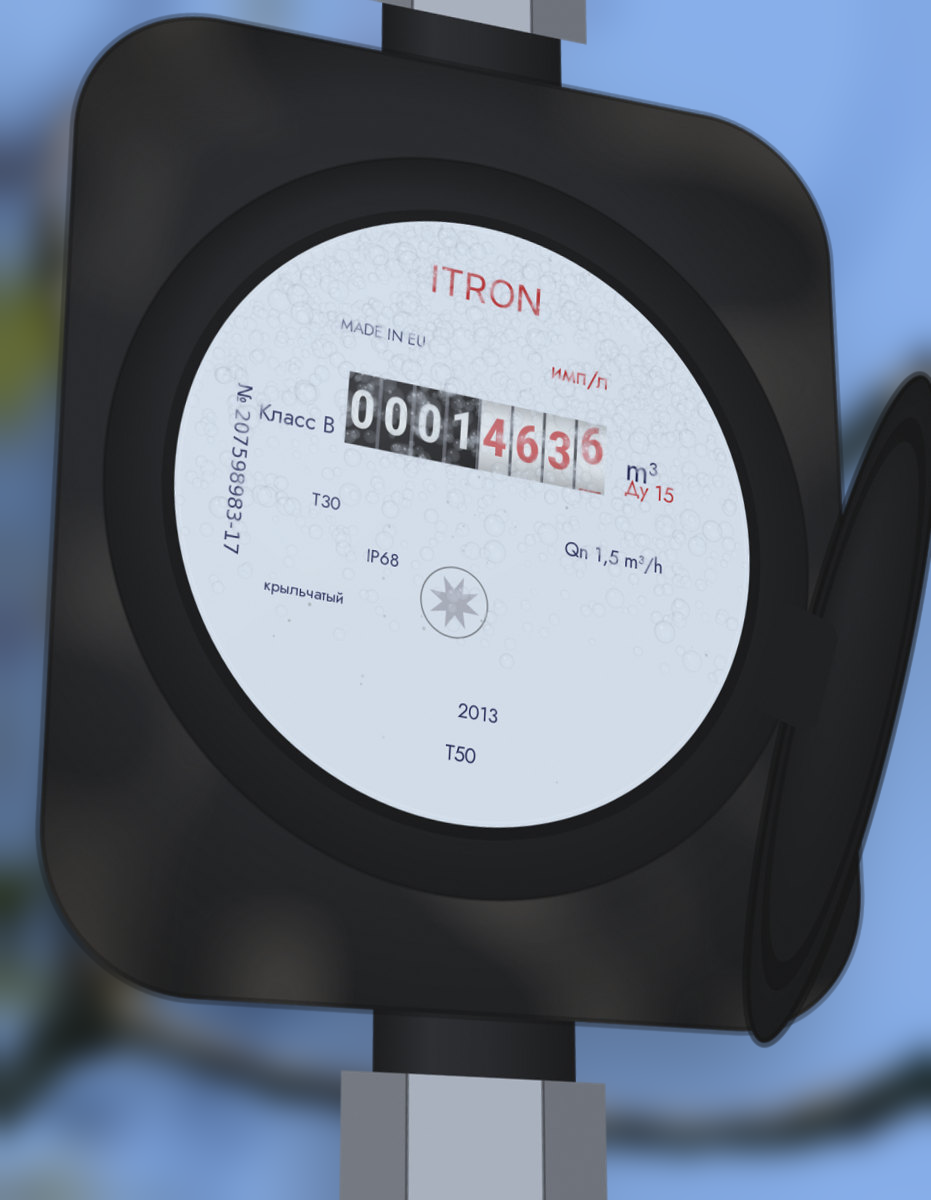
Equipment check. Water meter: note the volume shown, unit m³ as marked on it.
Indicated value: 1.4636 m³
